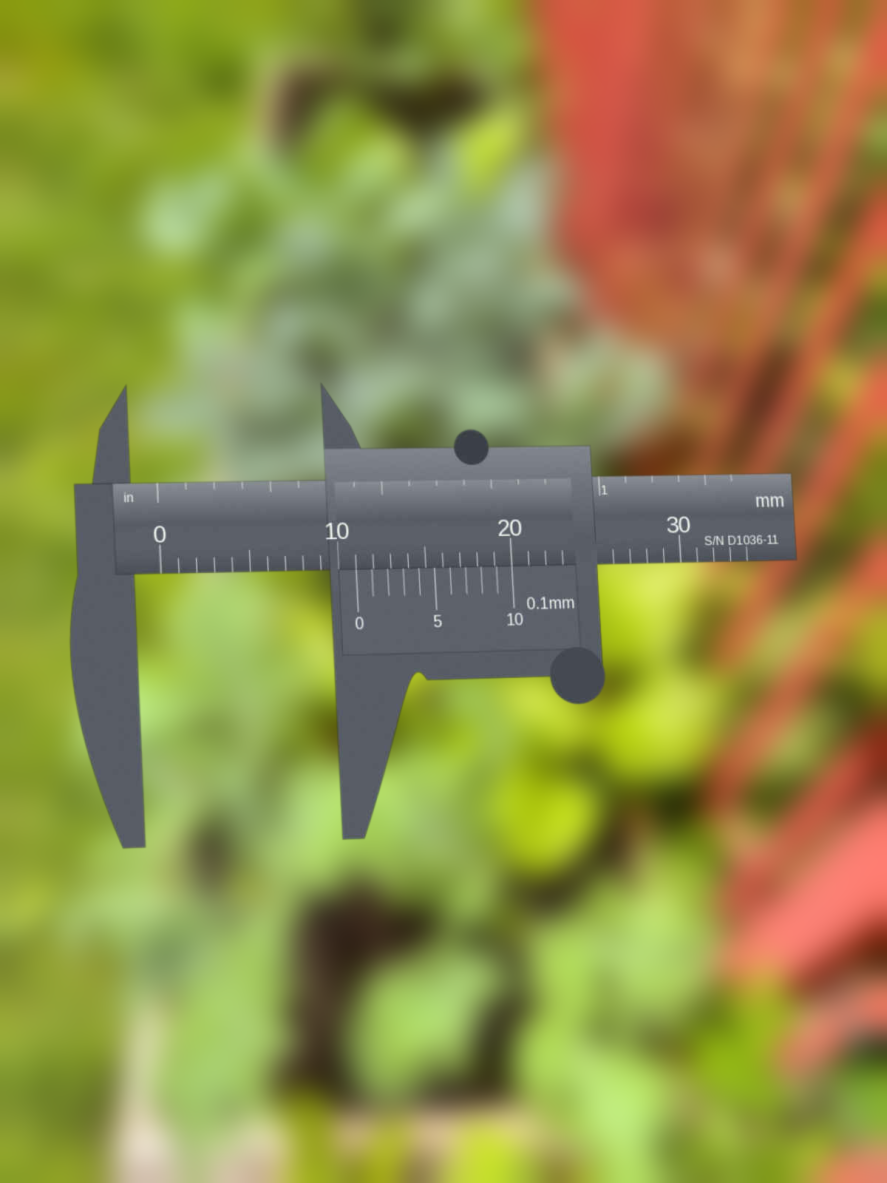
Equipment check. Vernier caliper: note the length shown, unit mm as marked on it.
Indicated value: 11.0 mm
